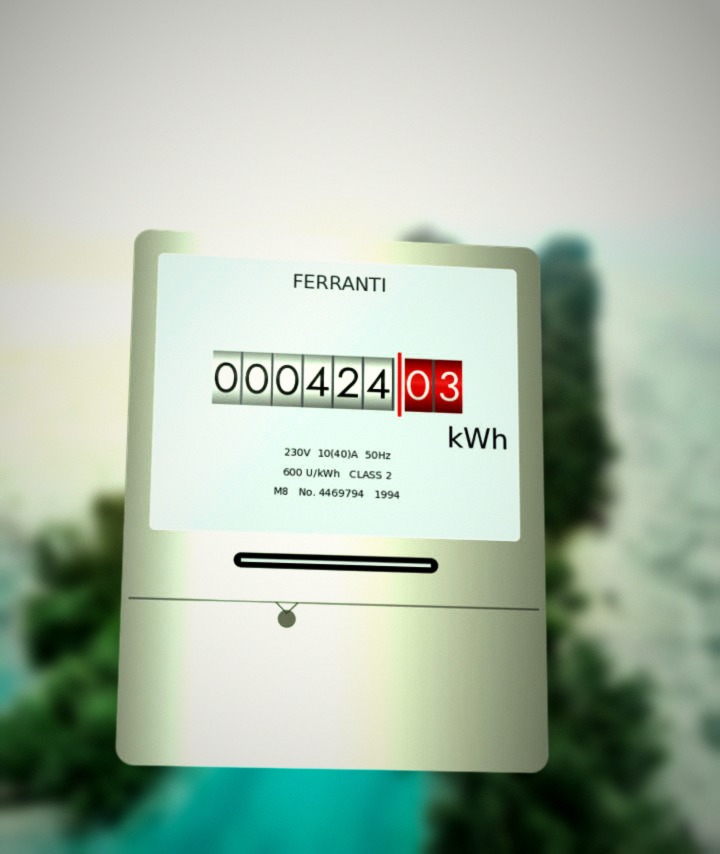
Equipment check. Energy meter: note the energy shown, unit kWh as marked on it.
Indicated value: 424.03 kWh
